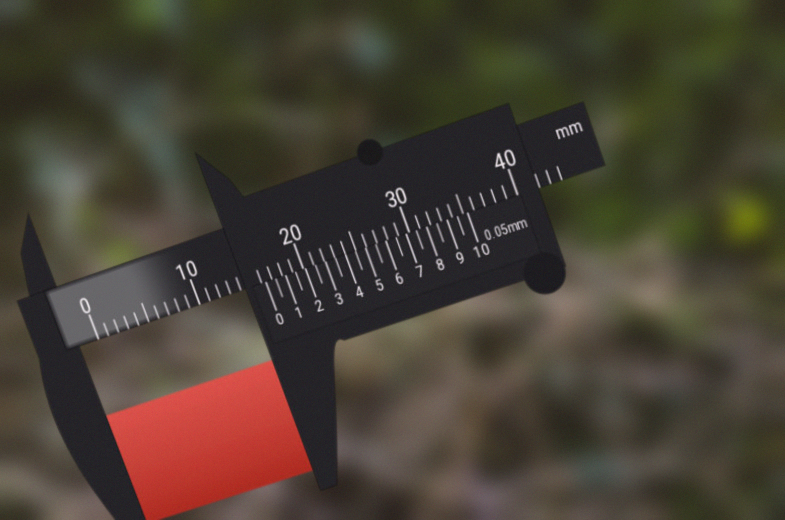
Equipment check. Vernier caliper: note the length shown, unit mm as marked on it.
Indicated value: 16.4 mm
